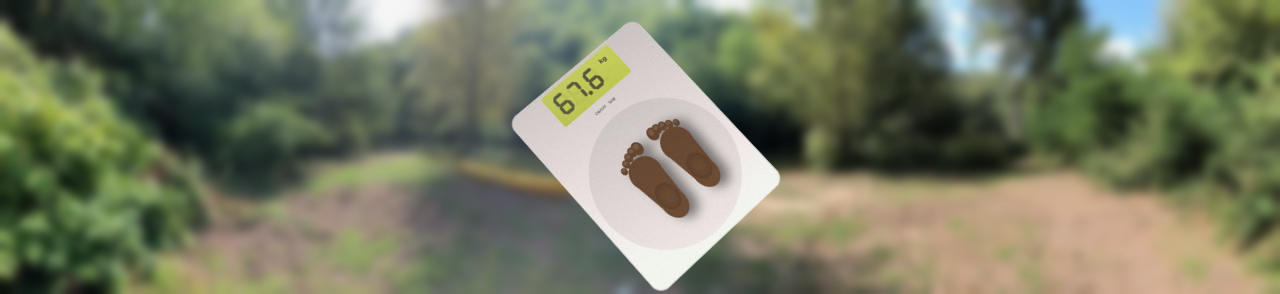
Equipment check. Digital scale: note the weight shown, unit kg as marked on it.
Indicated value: 67.6 kg
